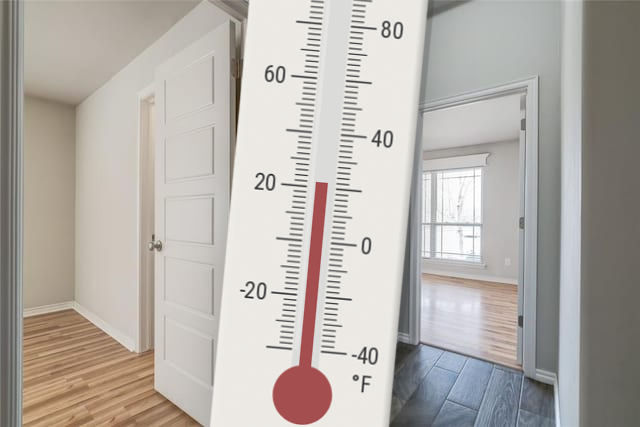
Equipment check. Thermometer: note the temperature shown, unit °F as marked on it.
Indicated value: 22 °F
